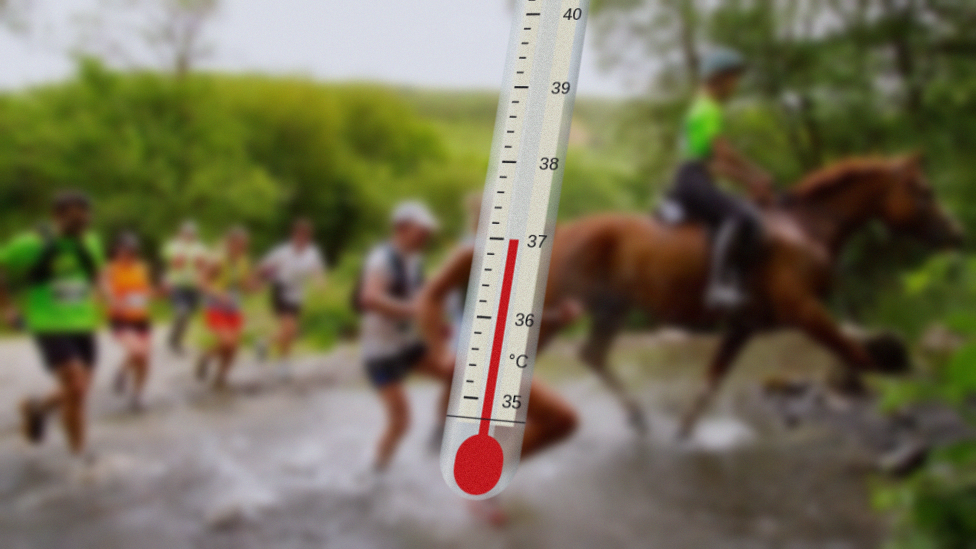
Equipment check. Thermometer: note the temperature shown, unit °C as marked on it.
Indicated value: 37 °C
